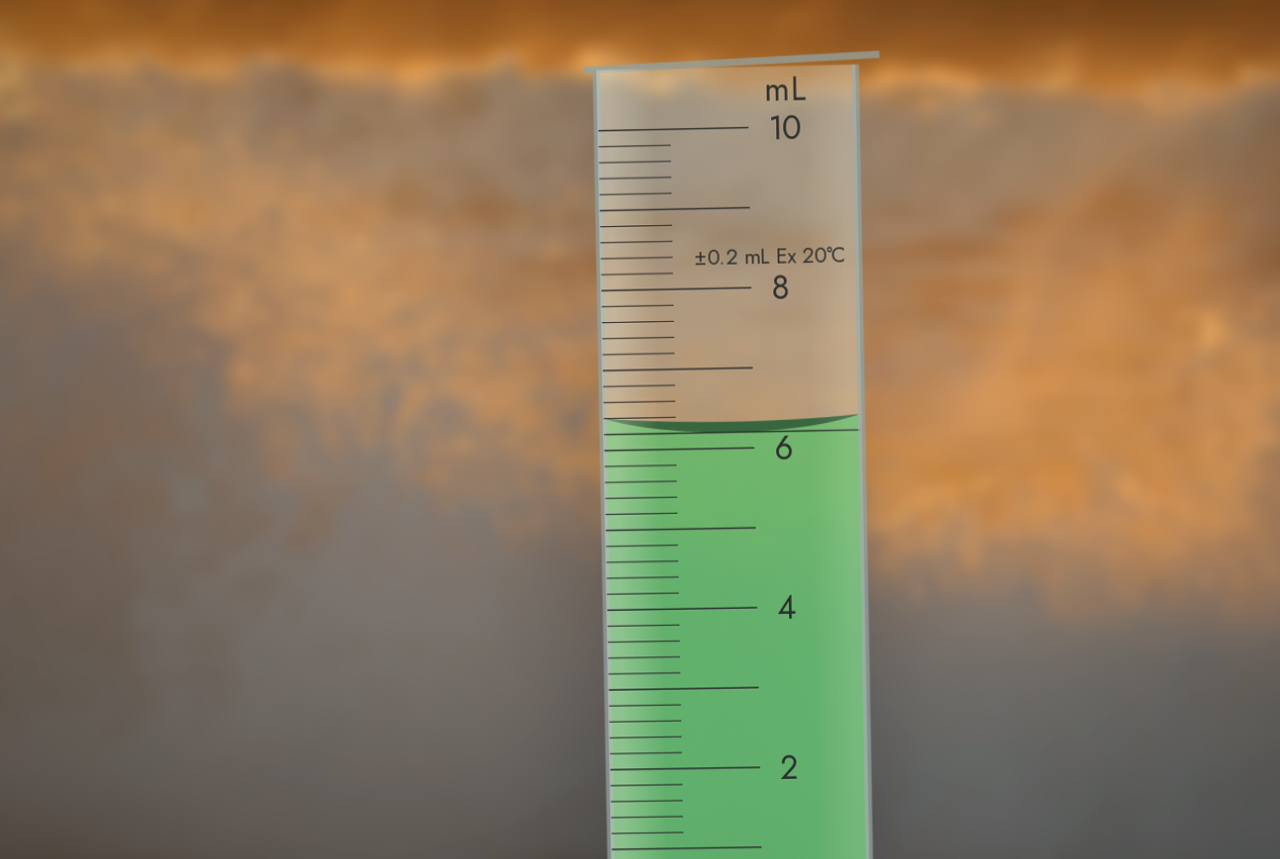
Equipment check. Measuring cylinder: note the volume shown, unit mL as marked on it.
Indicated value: 6.2 mL
